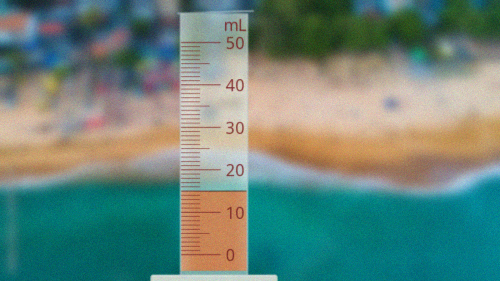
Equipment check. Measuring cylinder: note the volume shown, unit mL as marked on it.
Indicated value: 15 mL
